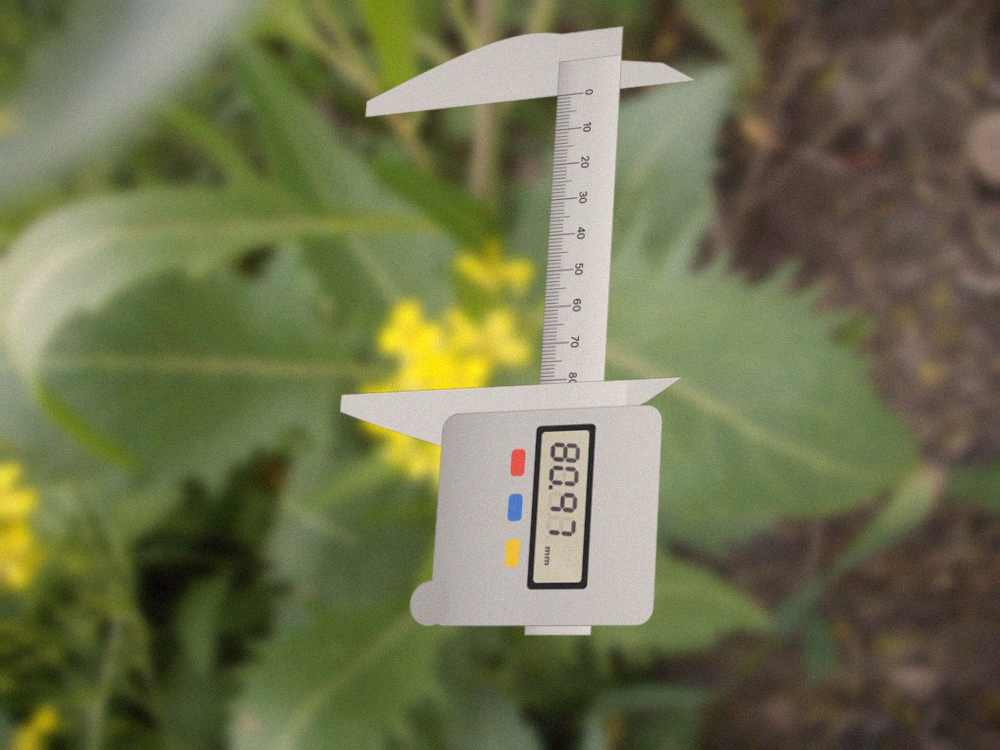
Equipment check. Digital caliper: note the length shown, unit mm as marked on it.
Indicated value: 80.97 mm
